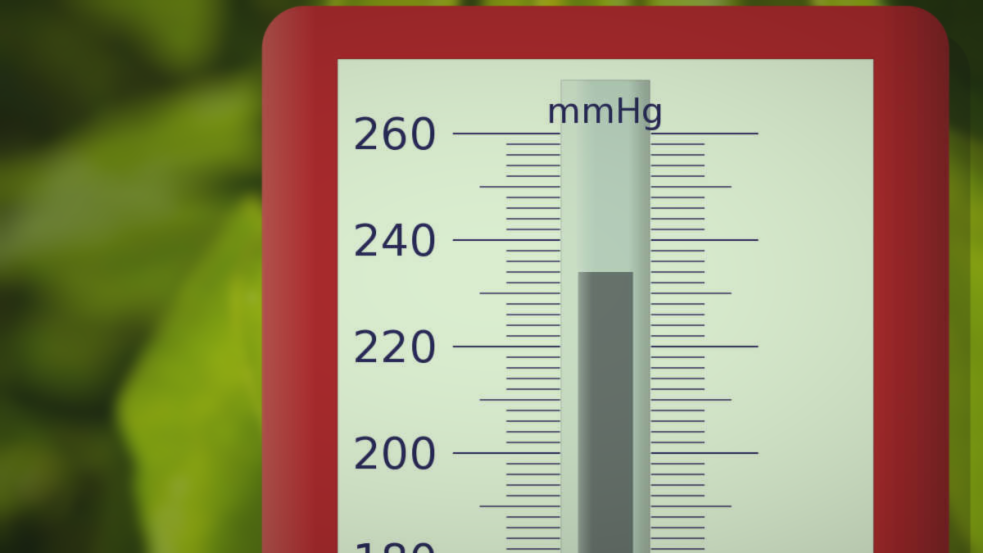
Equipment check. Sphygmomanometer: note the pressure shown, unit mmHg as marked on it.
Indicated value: 234 mmHg
